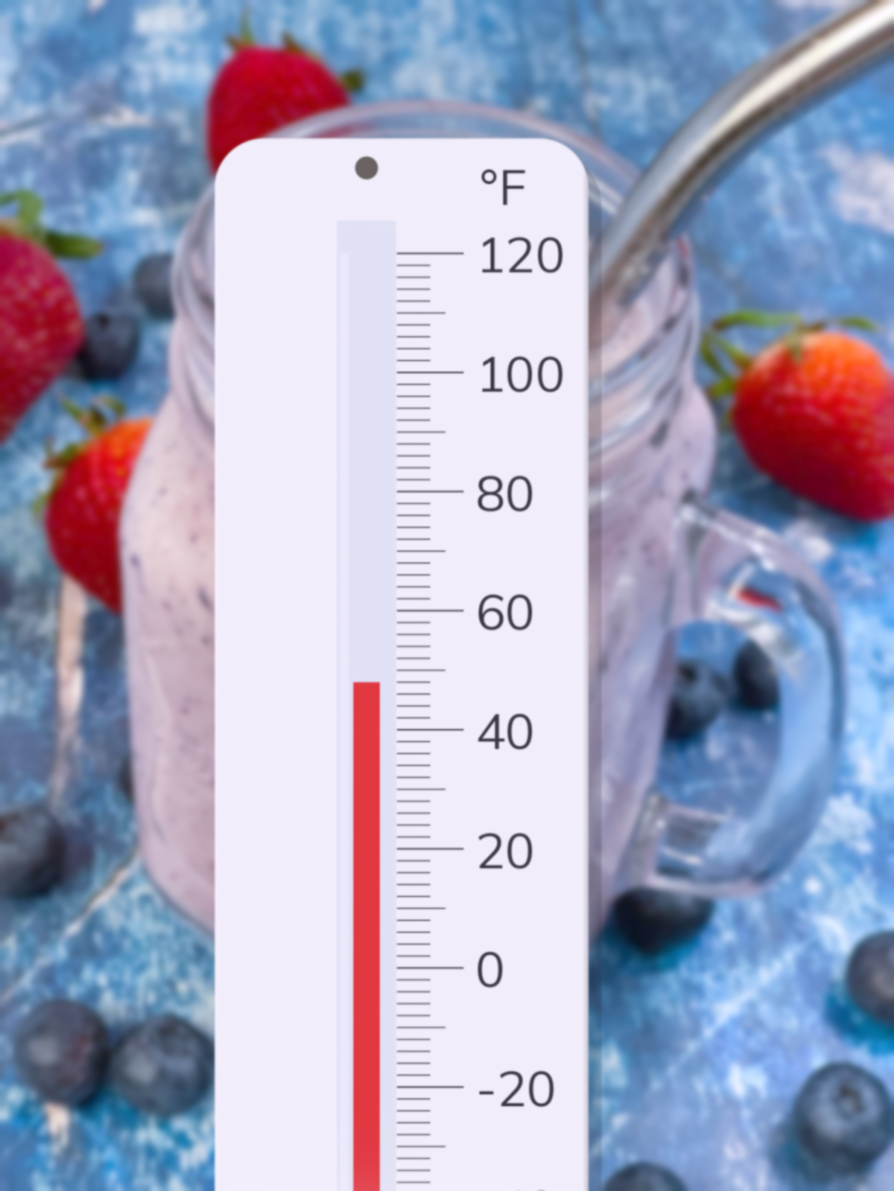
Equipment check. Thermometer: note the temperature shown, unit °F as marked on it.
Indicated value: 48 °F
